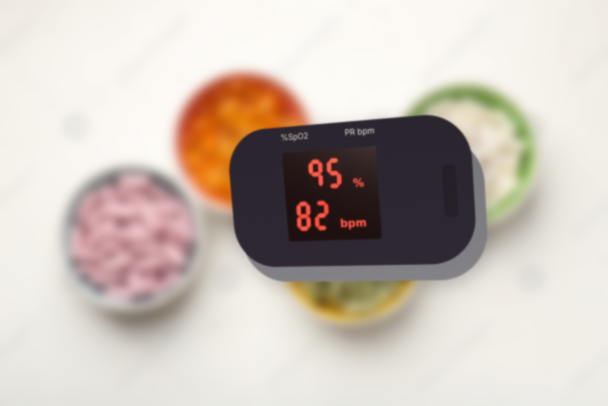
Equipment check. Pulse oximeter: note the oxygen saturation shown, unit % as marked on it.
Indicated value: 95 %
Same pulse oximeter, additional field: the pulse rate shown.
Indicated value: 82 bpm
